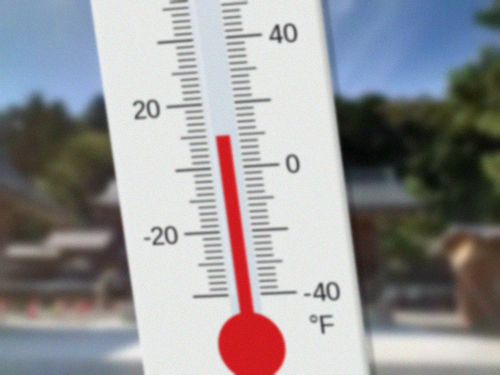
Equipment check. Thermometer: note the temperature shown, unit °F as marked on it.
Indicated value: 10 °F
